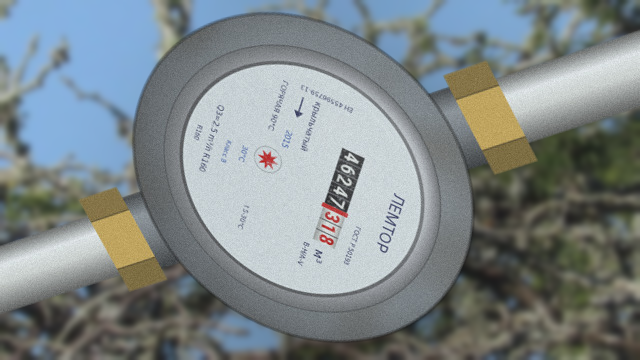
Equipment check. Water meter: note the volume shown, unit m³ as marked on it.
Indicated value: 46247.318 m³
